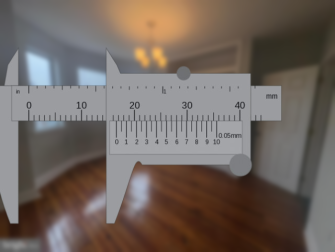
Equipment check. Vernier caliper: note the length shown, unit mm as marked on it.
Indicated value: 16.6 mm
